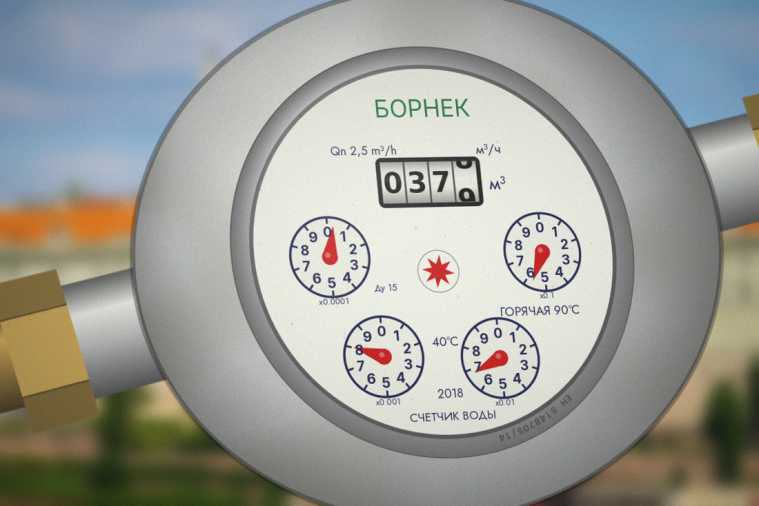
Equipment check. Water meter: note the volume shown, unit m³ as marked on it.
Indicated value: 378.5680 m³
